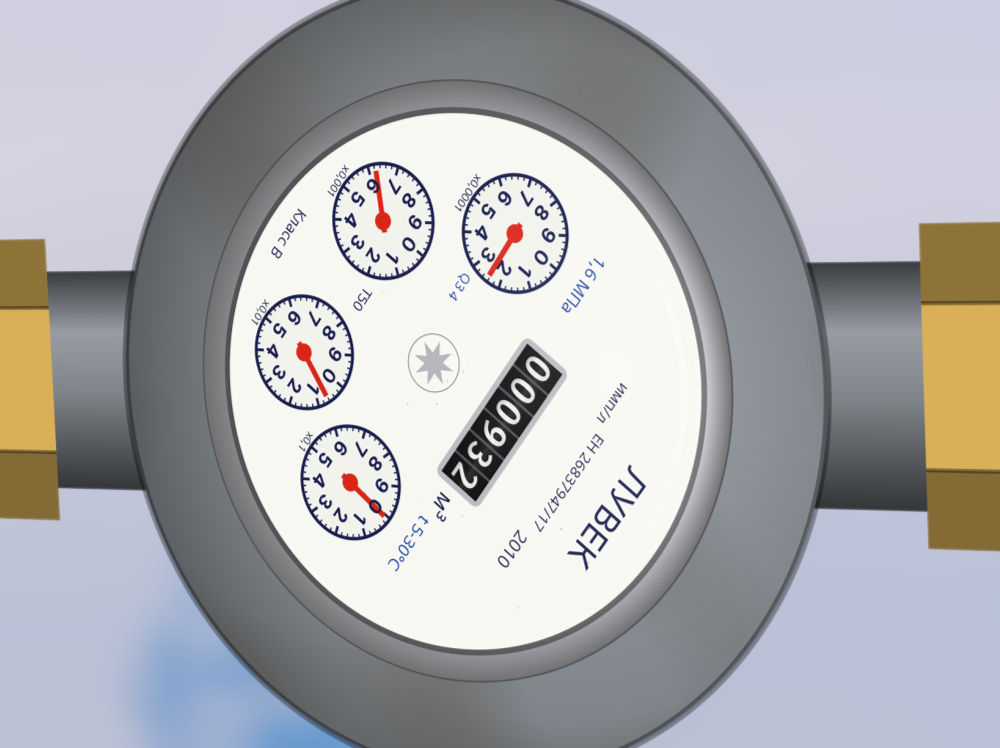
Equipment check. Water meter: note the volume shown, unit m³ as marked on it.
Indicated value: 932.0062 m³
